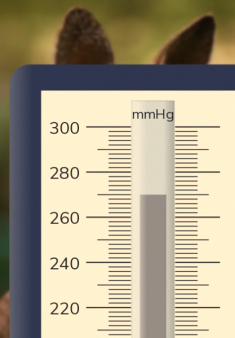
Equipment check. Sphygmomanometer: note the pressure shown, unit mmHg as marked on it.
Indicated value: 270 mmHg
